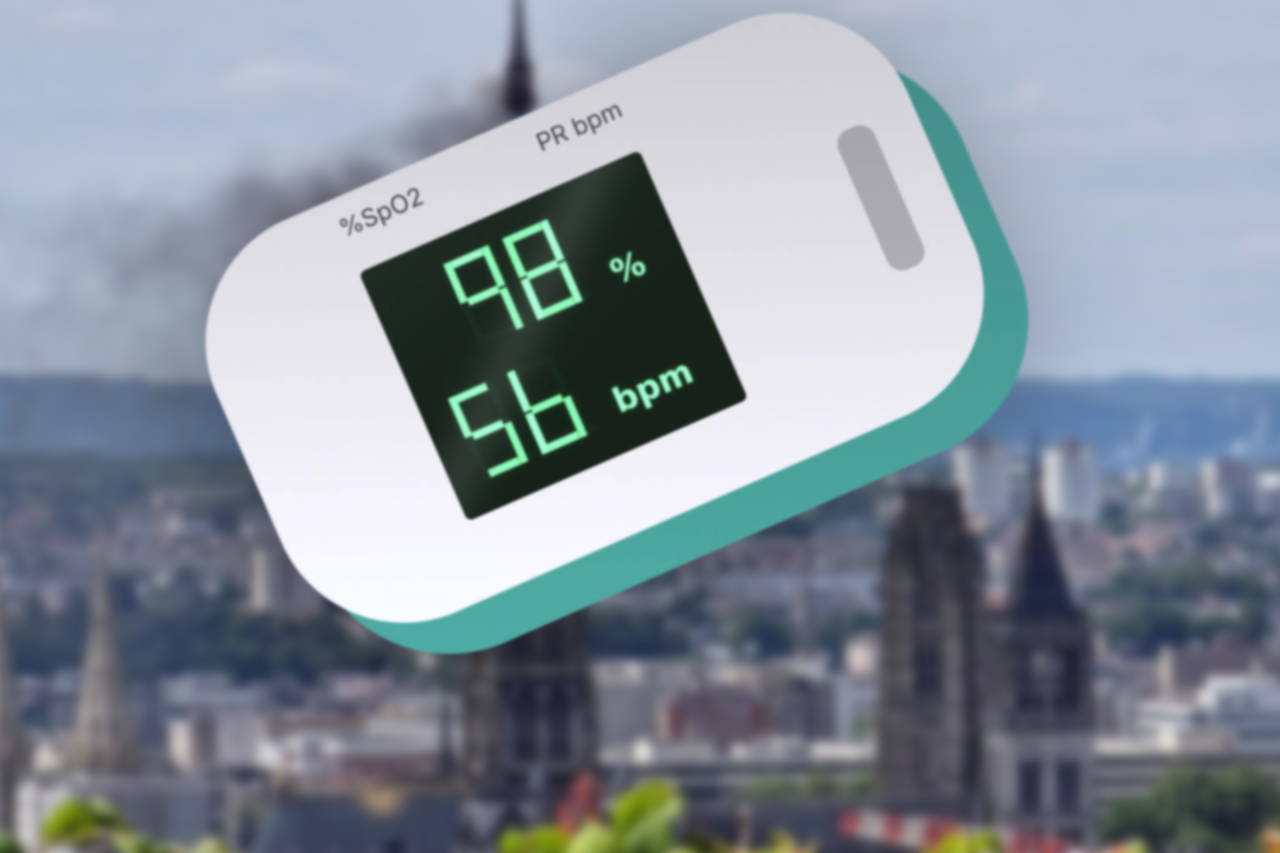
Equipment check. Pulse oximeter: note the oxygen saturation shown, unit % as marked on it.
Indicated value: 98 %
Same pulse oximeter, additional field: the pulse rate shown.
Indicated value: 56 bpm
